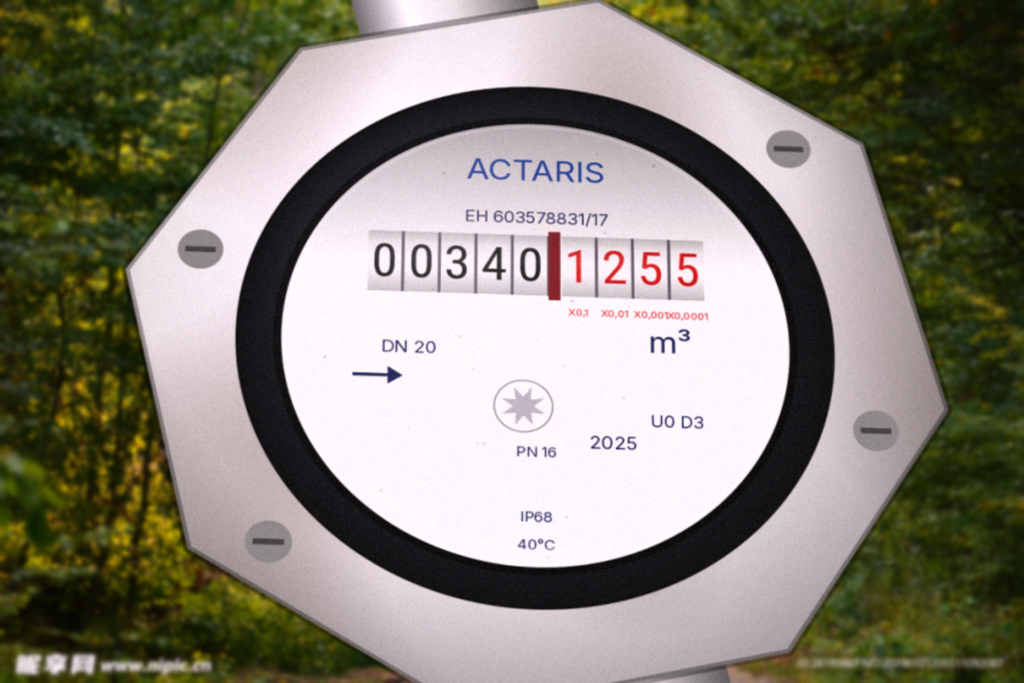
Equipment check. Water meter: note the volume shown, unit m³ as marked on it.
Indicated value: 340.1255 m³
